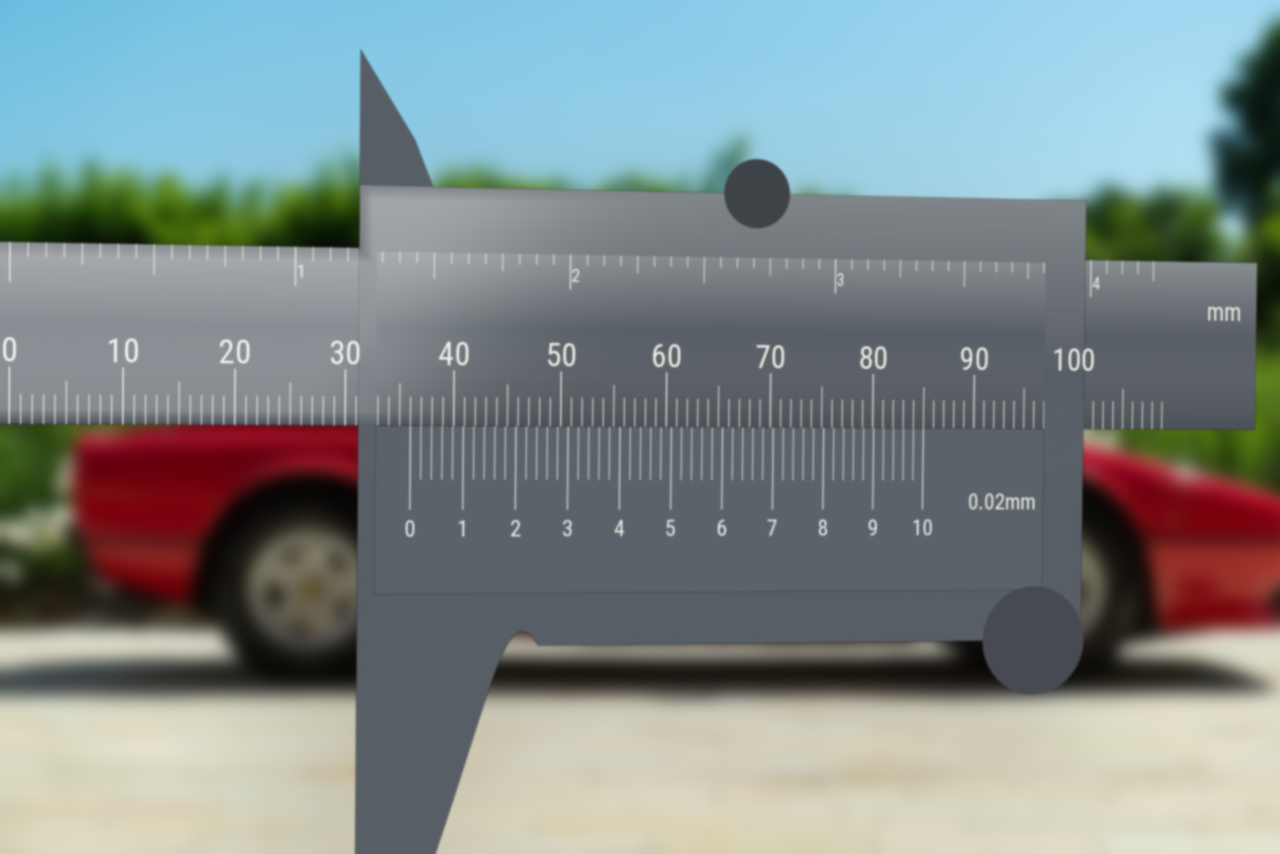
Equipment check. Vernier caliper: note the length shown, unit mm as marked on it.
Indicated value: 36.0 mm
